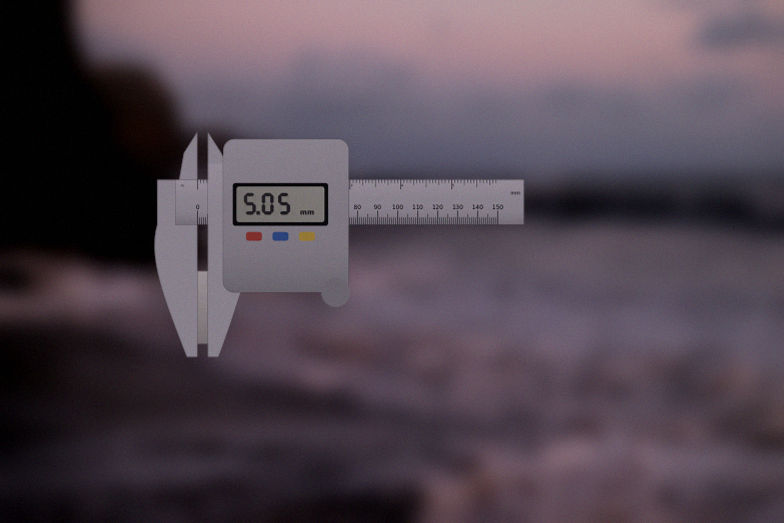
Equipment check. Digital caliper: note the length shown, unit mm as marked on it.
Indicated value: 5.05 mm
